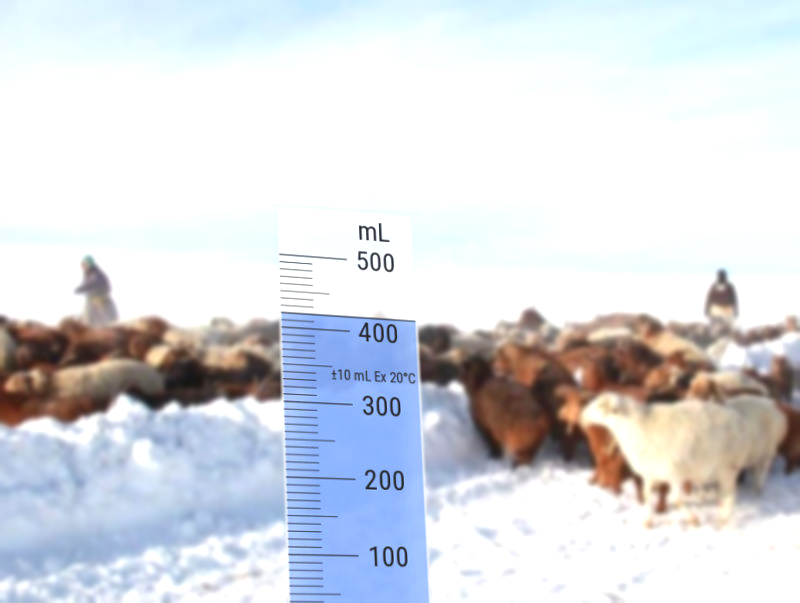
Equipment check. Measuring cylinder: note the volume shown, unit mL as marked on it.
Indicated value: 420 mL
